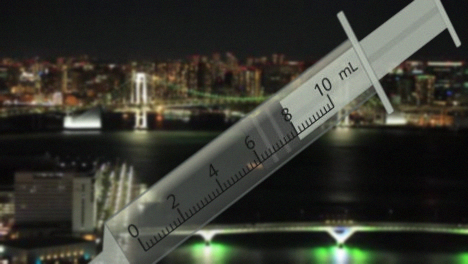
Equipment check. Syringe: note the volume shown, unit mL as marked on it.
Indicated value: 6 mL
